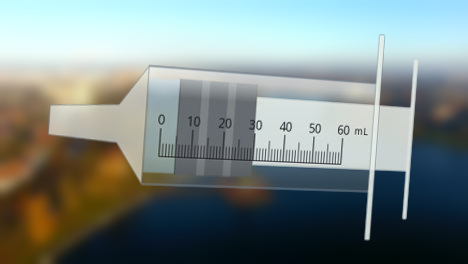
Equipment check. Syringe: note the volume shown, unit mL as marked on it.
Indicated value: 5 mL
